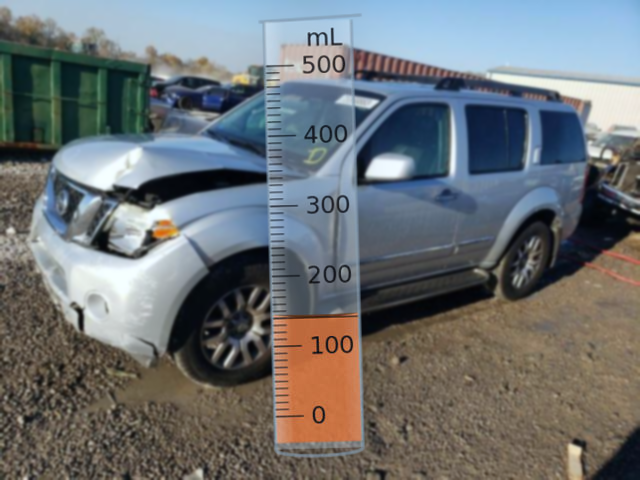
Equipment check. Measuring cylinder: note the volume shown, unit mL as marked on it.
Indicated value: 140 mL
